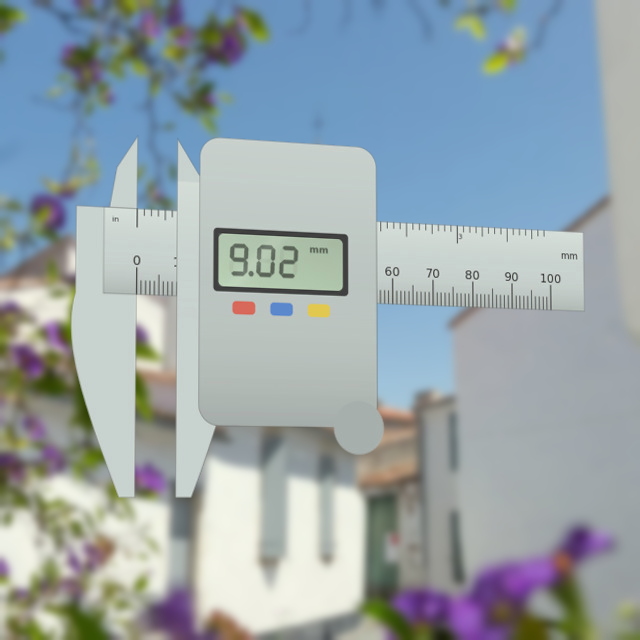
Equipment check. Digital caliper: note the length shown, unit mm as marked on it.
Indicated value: 9.02 mm
